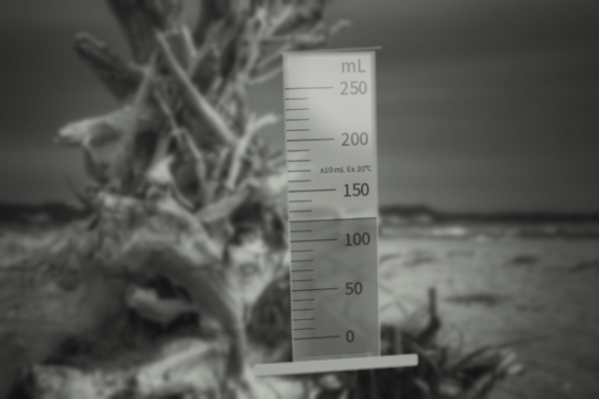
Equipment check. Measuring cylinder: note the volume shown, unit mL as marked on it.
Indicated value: 120 mL
